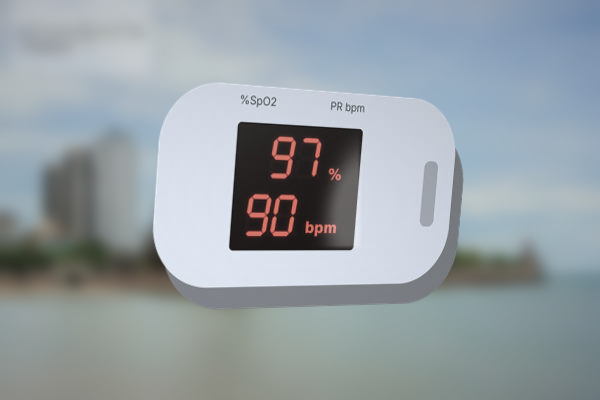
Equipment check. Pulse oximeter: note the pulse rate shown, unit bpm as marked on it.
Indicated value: 90 bpm
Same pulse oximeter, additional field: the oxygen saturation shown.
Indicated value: 97 %
